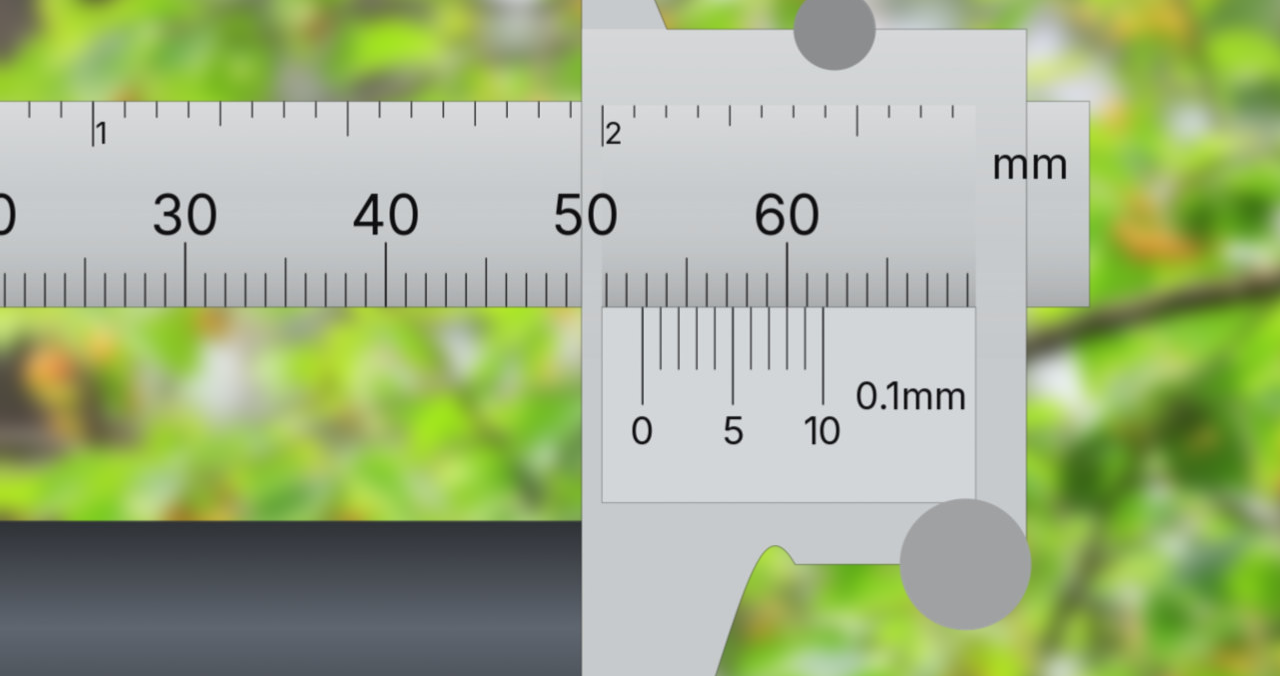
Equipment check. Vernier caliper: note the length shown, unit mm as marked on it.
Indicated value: 52.8 mm
